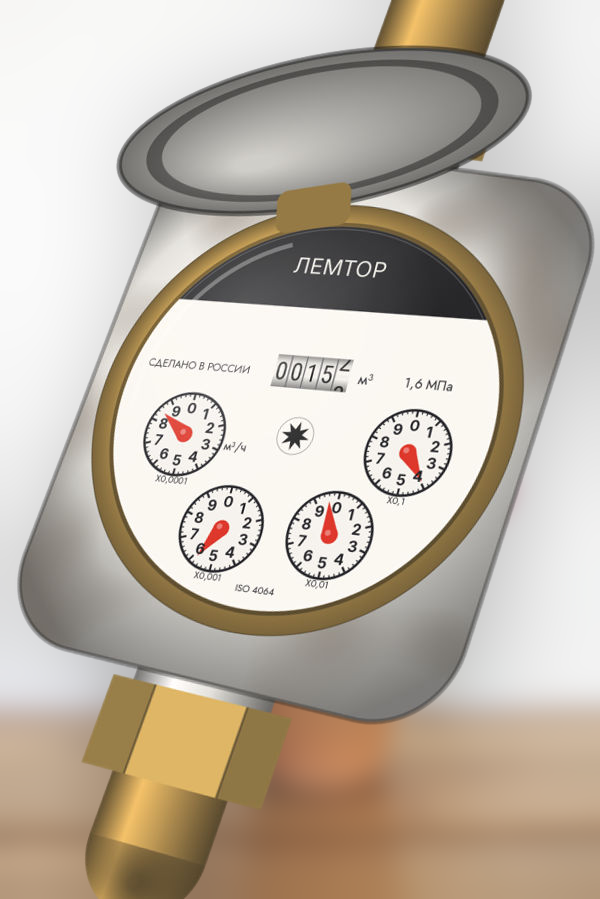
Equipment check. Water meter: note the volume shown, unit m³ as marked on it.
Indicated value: 152.3958 m³
